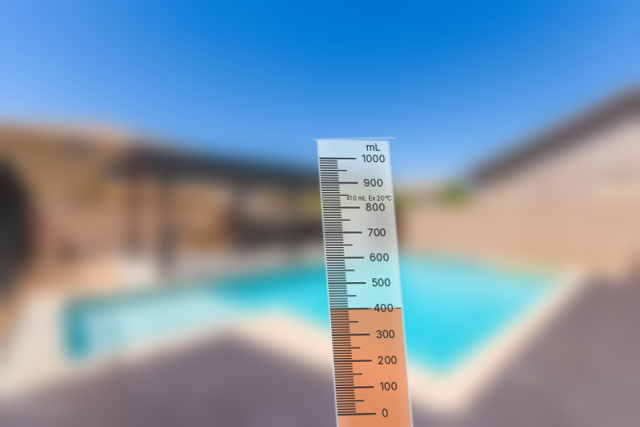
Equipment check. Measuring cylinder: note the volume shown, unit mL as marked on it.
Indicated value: 400 mL
